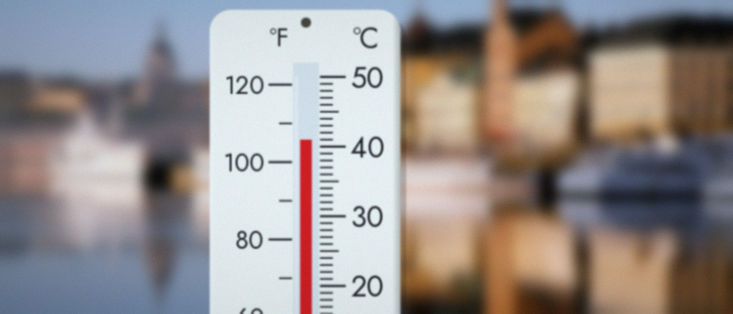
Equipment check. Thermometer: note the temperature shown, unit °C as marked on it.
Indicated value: 41 °C
